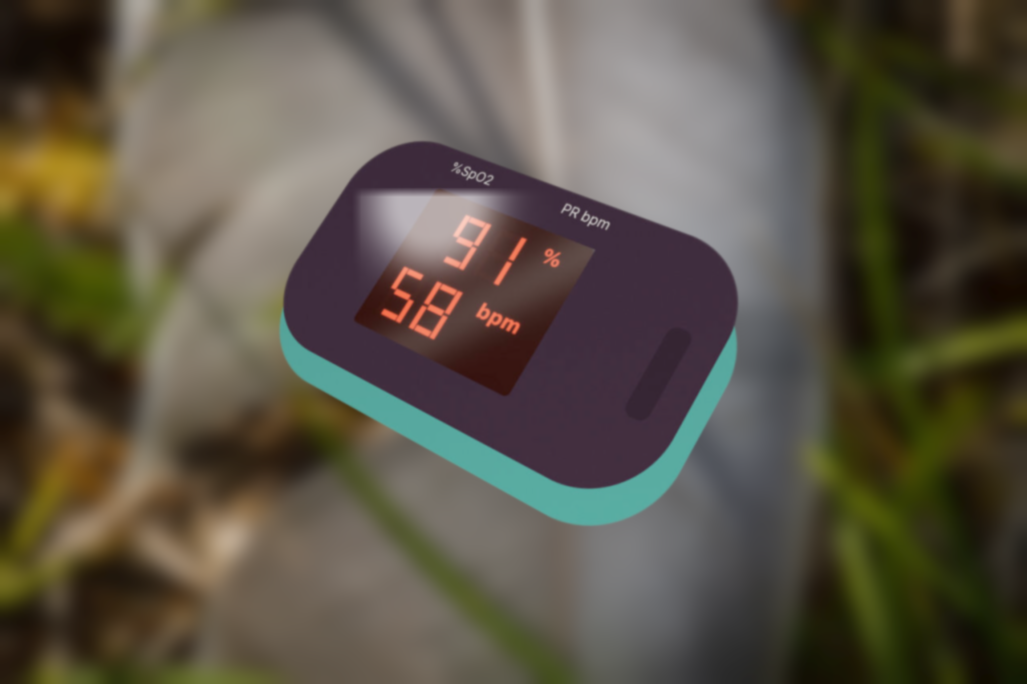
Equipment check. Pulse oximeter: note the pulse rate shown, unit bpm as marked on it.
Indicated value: 58 bpm
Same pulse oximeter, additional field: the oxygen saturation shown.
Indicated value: 91 %
